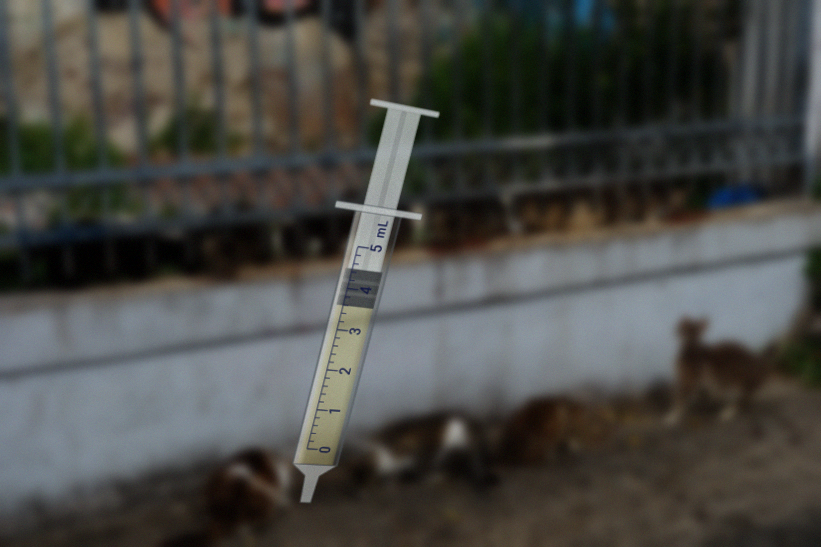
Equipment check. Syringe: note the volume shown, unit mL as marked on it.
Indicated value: 3.6 mL
